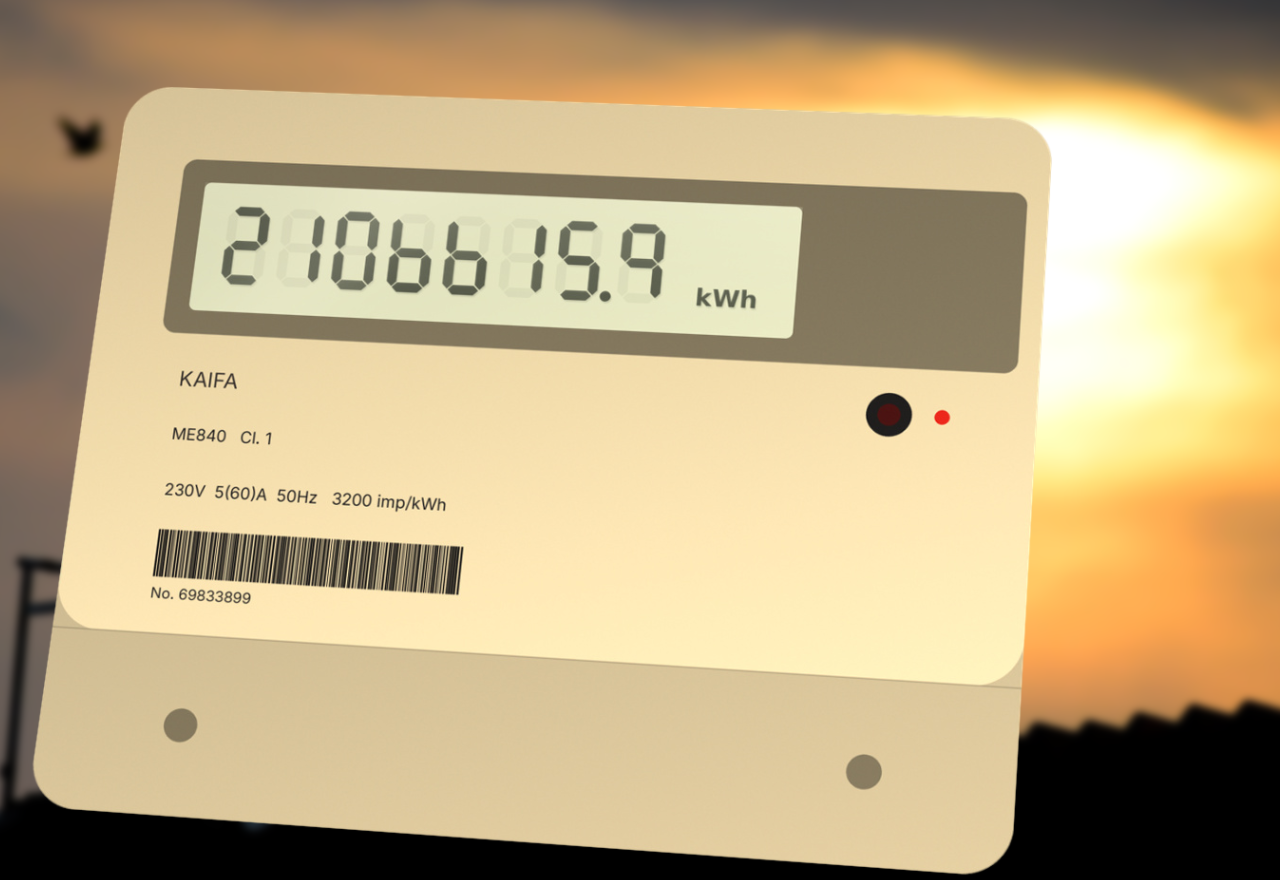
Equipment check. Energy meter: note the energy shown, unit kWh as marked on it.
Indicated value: 2106615.9 kWh
